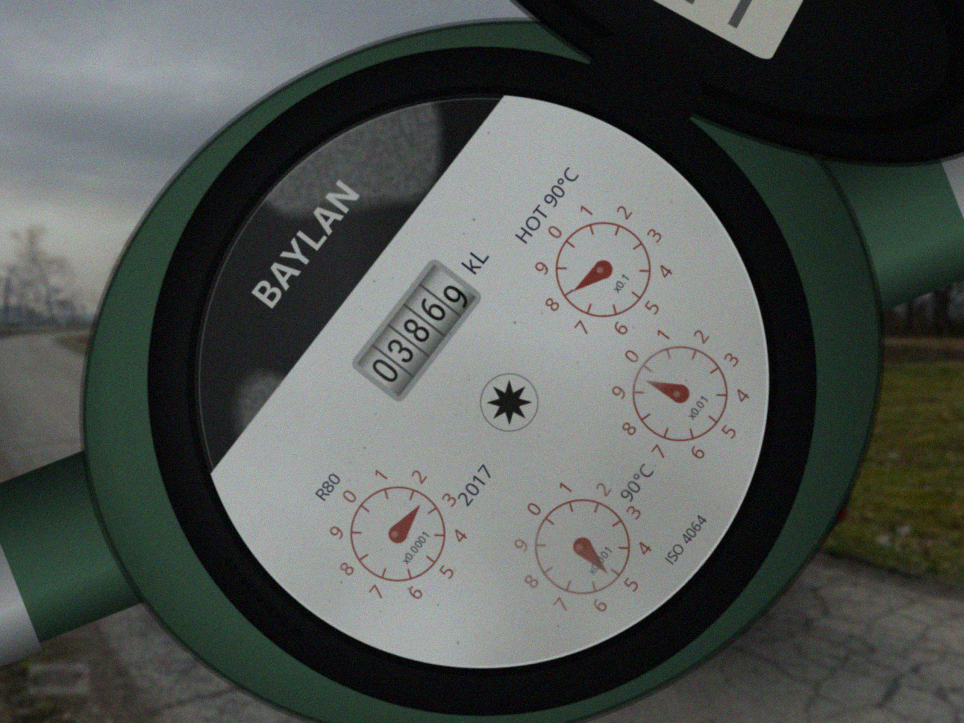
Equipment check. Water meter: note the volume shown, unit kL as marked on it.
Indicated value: 3868.7952 kL
